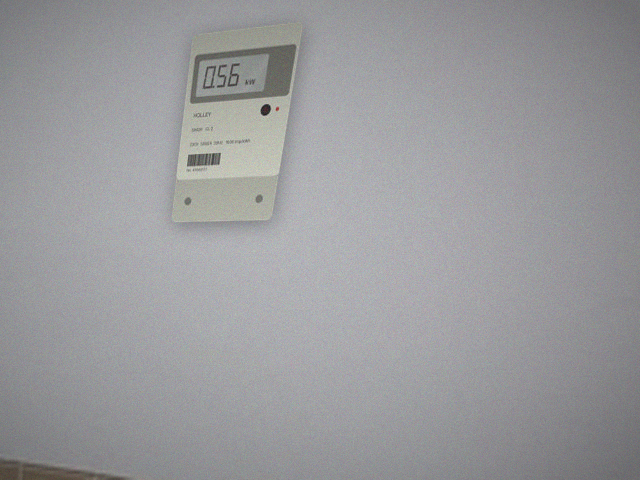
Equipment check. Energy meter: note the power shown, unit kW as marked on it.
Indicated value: 0.56 kW
